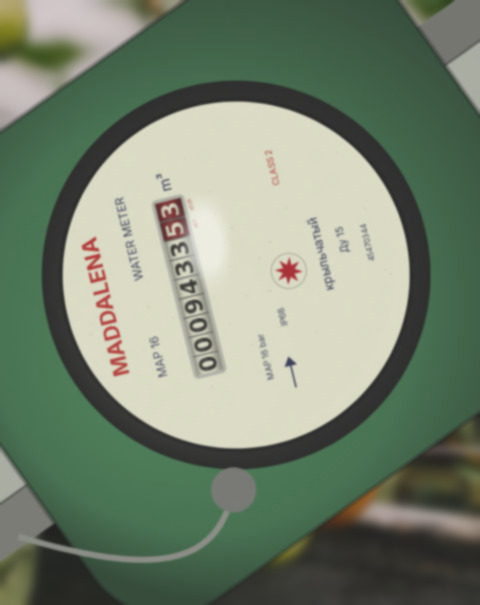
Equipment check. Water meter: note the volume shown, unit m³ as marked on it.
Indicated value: 9433.53 m³
